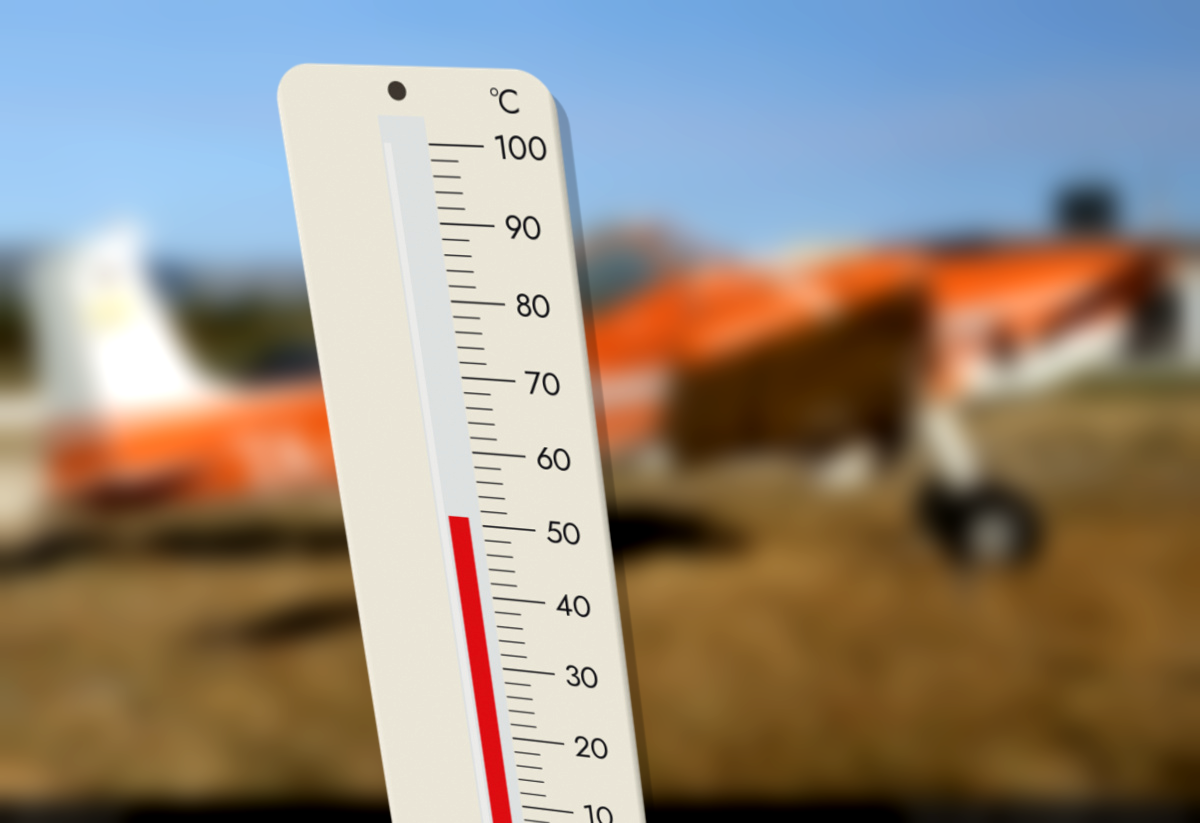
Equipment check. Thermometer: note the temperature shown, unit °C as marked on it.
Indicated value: 51 °C
